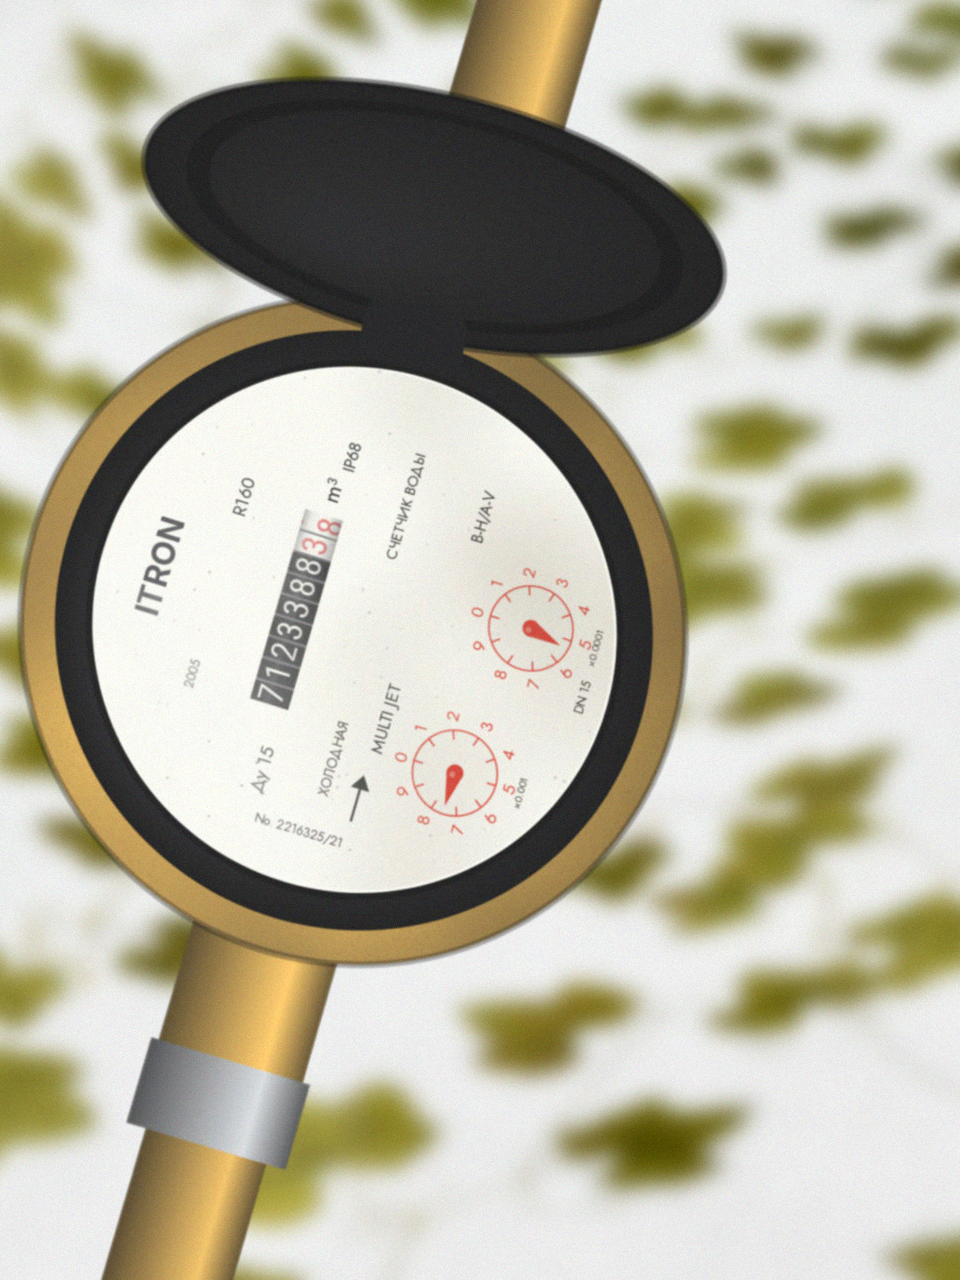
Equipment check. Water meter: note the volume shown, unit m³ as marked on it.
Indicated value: 7123388.3775 m³
